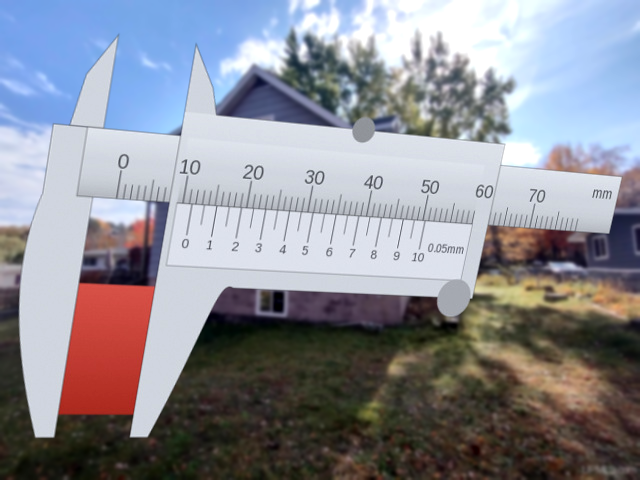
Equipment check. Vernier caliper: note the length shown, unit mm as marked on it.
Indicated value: 11.4 mm
